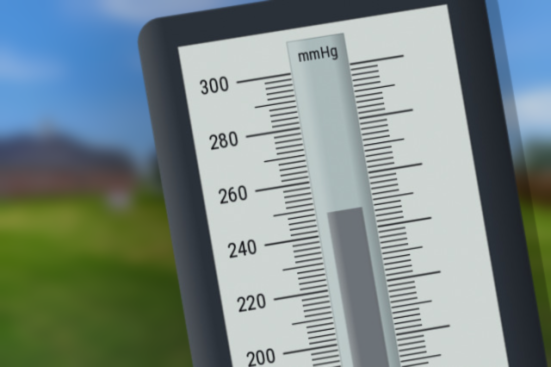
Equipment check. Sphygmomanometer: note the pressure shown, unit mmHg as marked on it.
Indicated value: 248 mmHg
